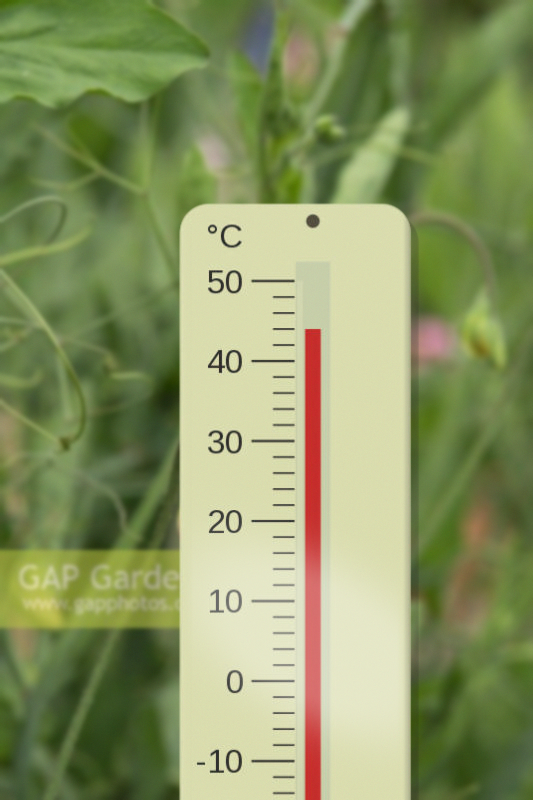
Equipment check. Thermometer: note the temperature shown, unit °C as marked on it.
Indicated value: 44 °C
